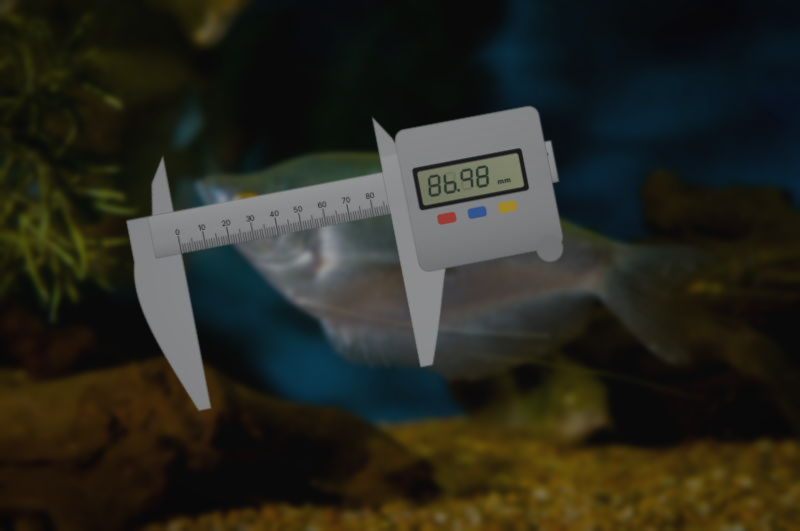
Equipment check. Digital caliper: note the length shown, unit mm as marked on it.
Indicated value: 86.98 mm
